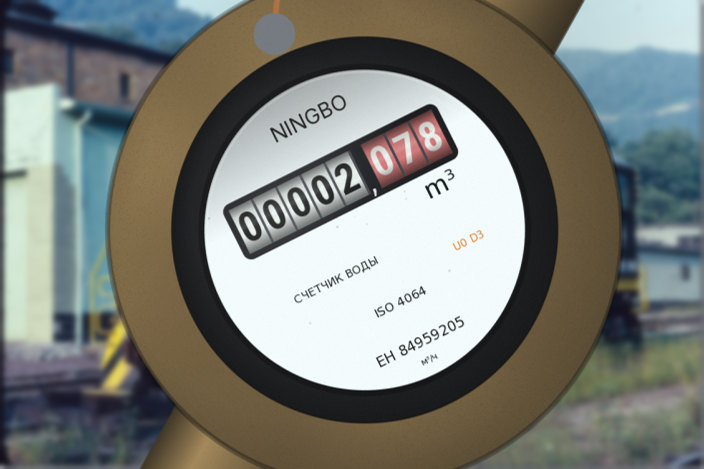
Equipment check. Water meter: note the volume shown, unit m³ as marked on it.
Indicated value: 2.078 m³
